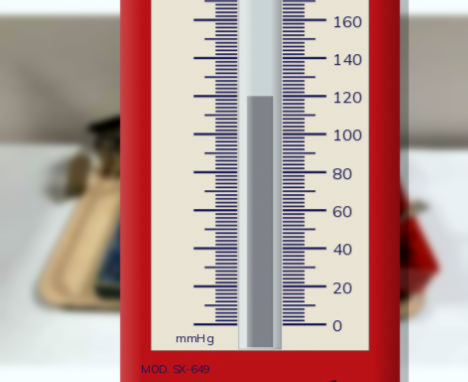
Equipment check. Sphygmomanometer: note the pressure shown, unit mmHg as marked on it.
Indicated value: 120 mmHg
